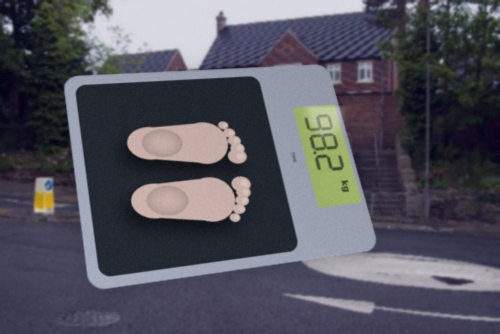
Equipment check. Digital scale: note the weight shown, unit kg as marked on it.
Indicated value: 98.2 kg
